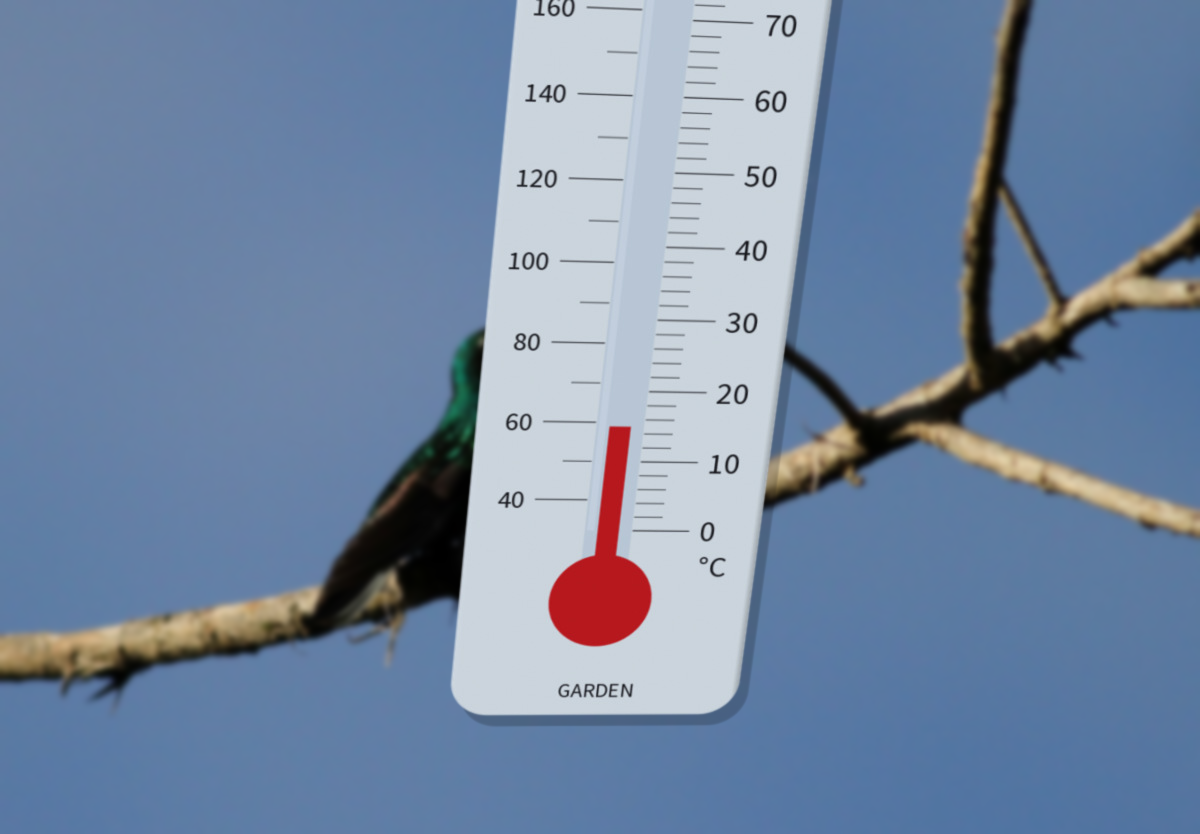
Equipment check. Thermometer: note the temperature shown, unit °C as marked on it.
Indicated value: 15 °C
